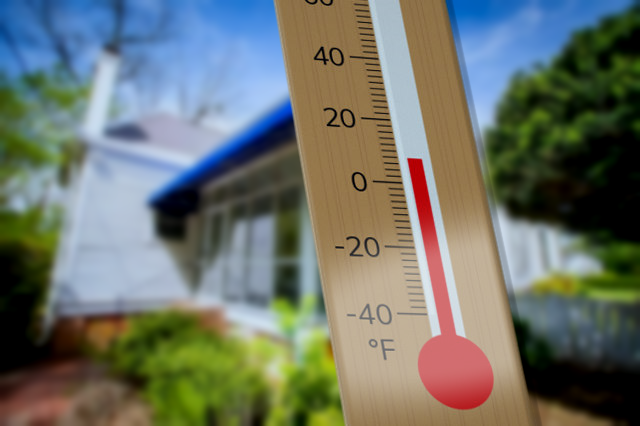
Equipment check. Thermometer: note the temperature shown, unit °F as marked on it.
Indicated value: 8 °F
